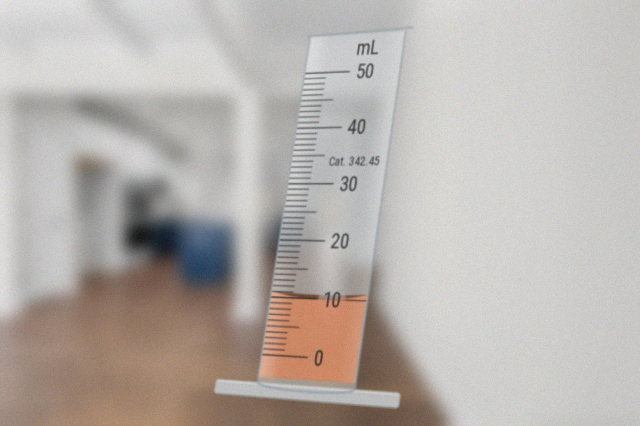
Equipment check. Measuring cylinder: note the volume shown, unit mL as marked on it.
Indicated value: 10 mL
